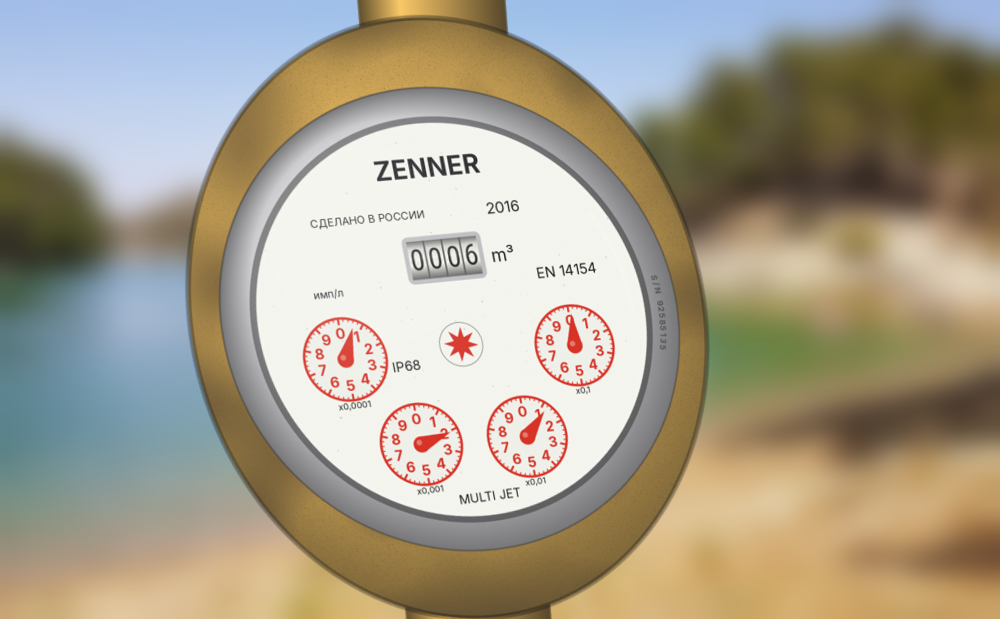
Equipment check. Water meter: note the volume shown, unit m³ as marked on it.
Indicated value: 6.0120 m³
